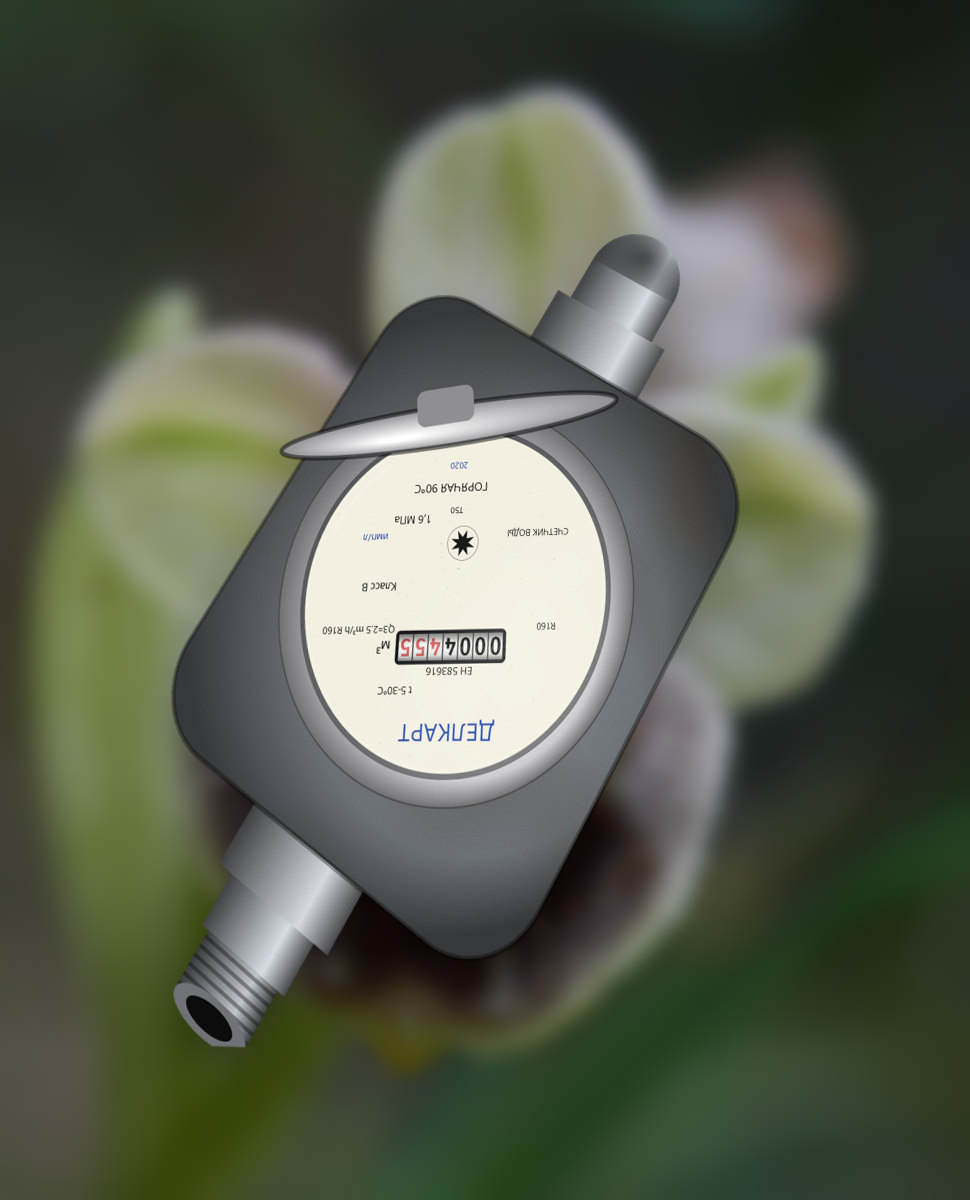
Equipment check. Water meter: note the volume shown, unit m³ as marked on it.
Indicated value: 4.455 m³
